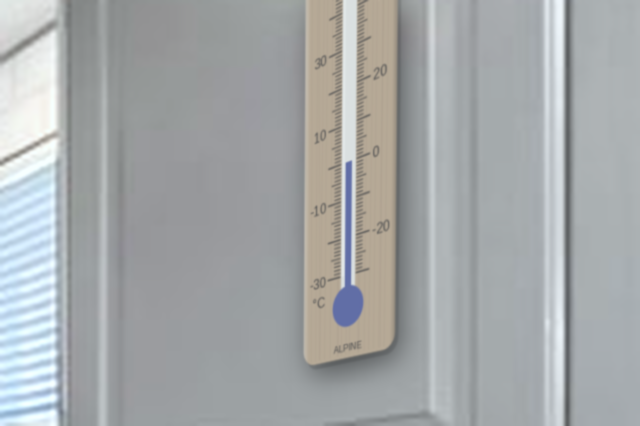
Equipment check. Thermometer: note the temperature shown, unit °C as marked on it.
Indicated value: 0 °C
